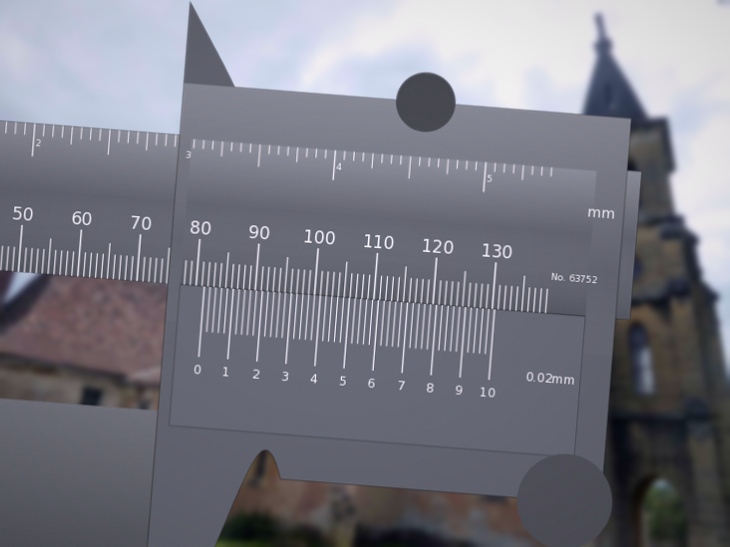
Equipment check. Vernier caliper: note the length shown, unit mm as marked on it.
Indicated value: 81.4 mm
